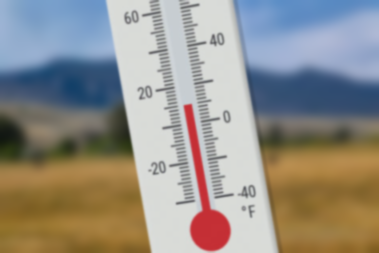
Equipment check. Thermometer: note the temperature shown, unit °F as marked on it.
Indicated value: 10 °F
